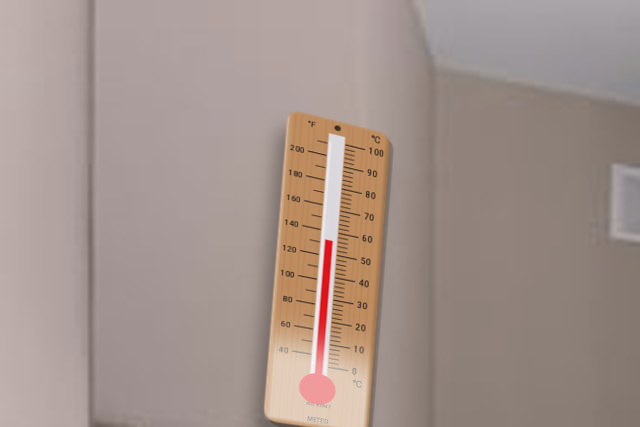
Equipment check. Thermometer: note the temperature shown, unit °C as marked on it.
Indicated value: 56 °C
